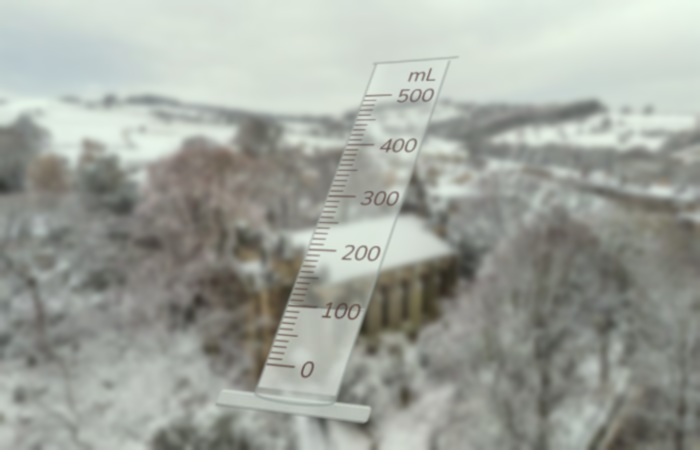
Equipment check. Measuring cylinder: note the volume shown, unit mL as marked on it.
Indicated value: 100 mL
